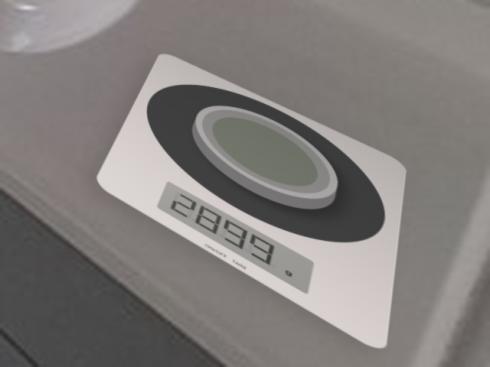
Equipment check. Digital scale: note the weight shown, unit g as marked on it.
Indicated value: 2899 g
